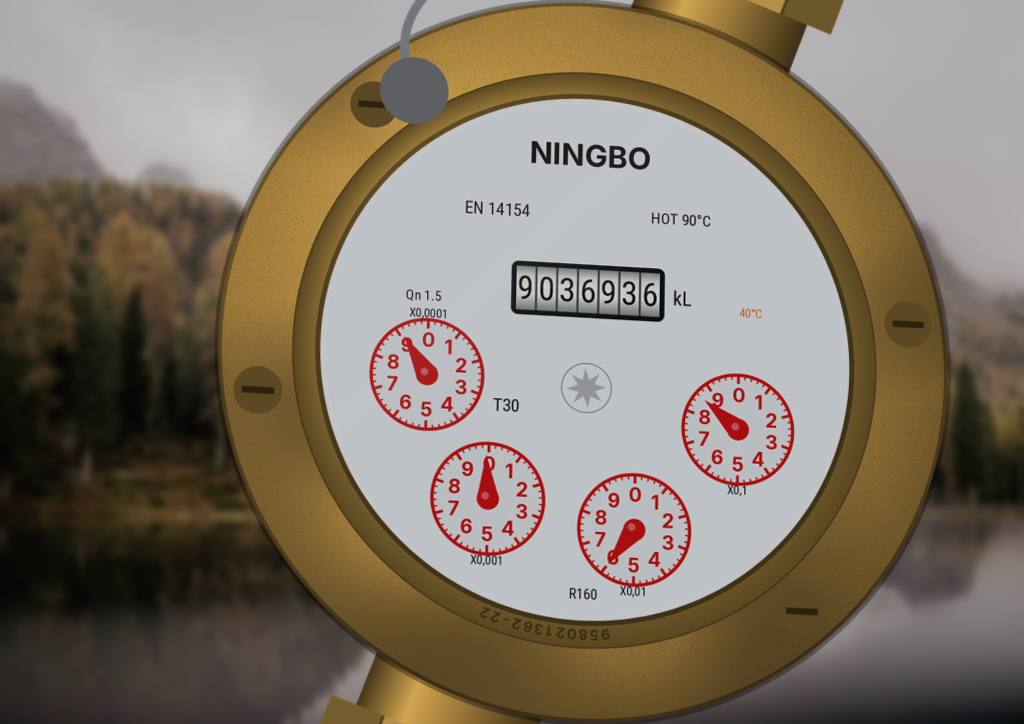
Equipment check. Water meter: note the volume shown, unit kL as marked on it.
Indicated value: 9036936.8599 kL
